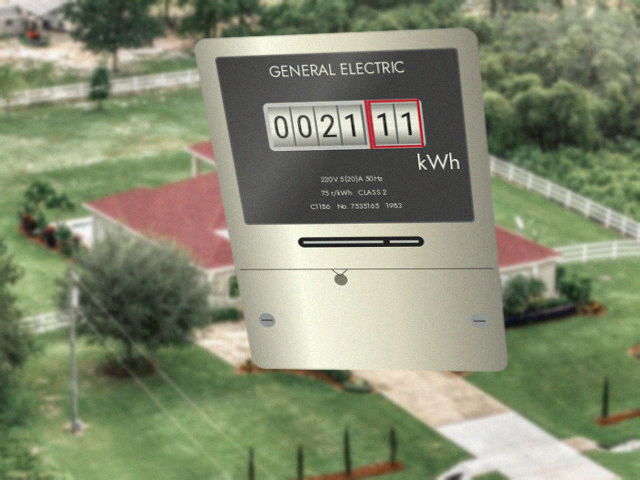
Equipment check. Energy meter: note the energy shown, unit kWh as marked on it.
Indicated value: 21.11 kWh
